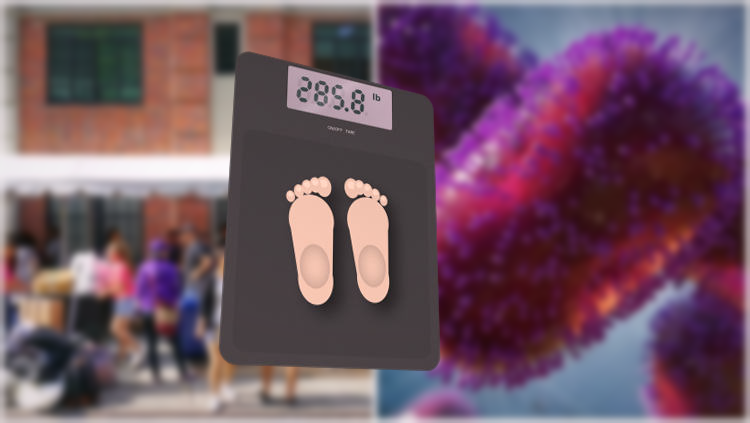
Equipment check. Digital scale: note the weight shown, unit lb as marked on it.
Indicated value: 285.8 lb
